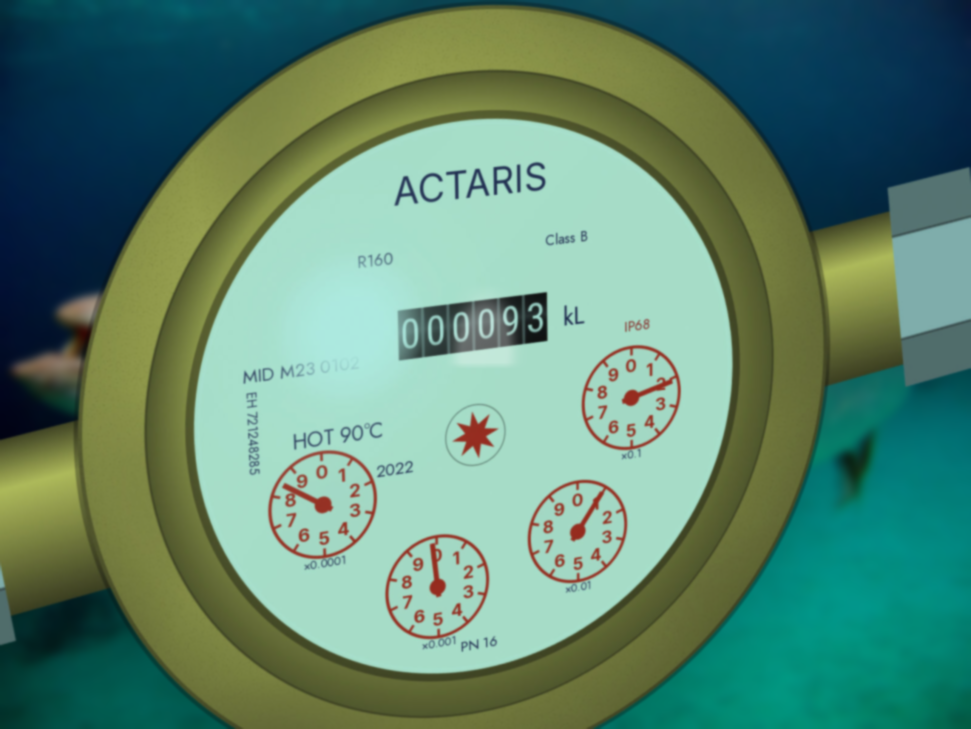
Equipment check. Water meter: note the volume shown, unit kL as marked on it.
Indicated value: 93.2098 kL
